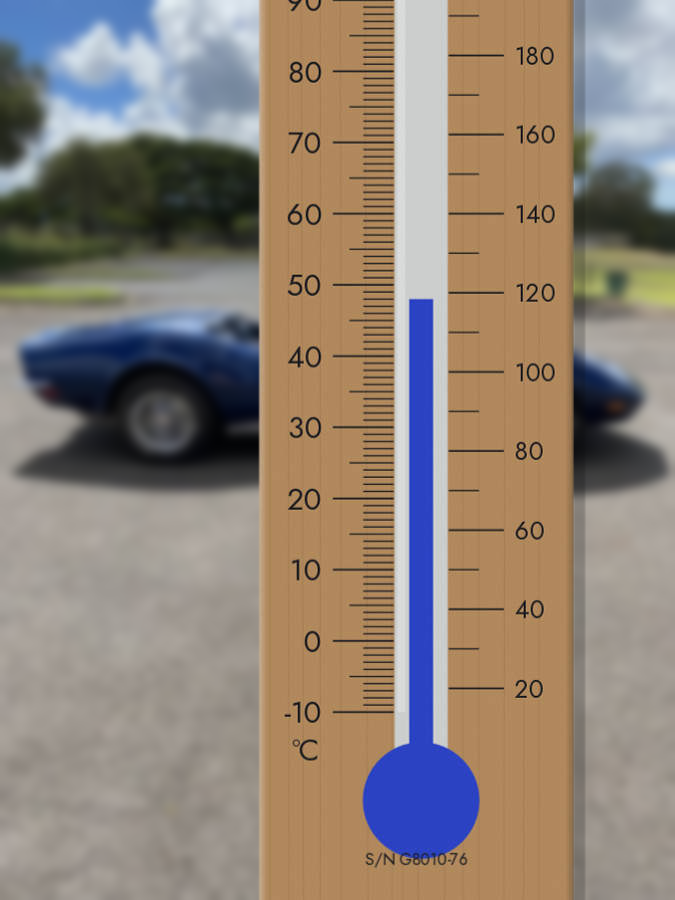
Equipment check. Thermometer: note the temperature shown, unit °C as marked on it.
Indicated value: 48 °C
